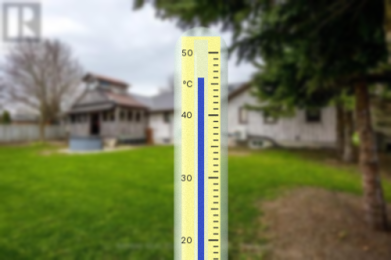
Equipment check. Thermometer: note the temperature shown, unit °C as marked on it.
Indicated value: 46 °C
